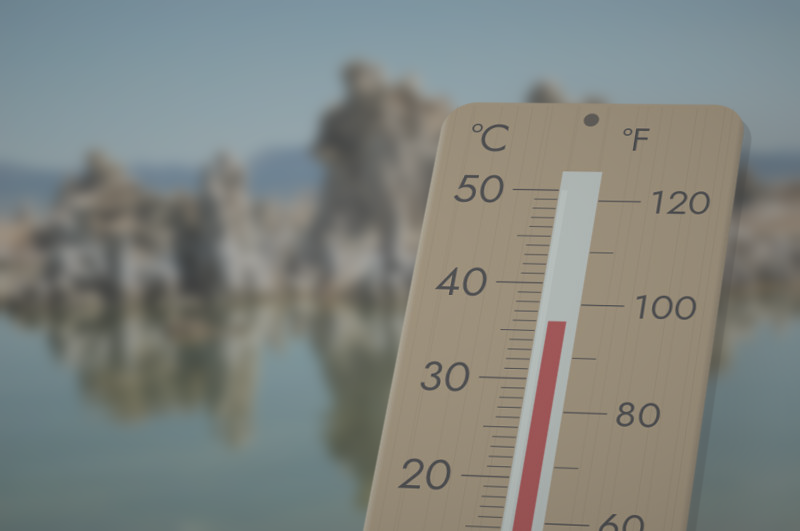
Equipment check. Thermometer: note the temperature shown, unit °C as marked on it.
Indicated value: 36 °C
